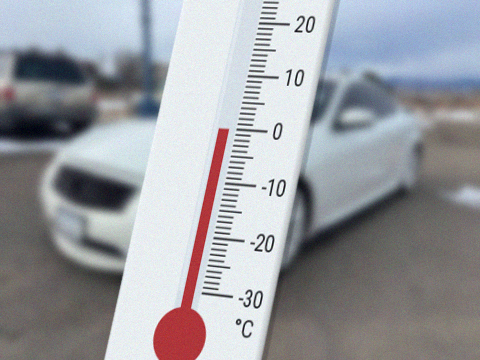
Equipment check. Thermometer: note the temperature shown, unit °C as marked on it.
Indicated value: 0 °C
